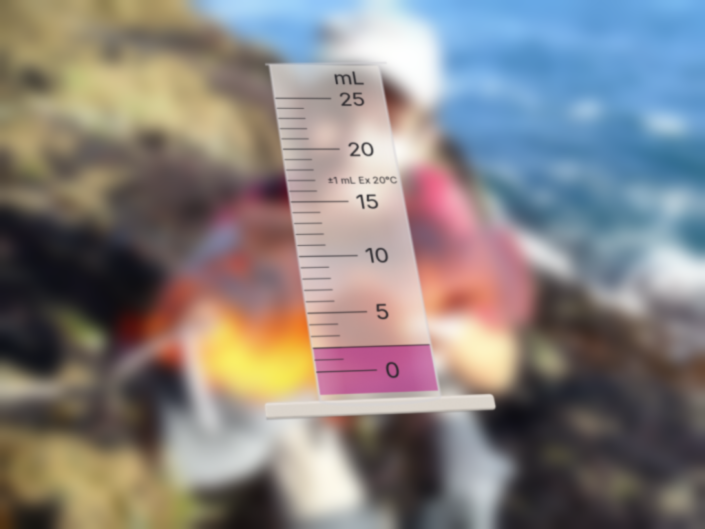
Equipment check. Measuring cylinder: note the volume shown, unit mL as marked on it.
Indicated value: 2 mL
